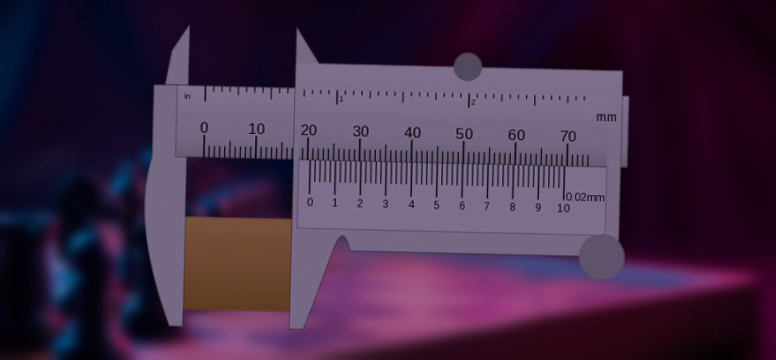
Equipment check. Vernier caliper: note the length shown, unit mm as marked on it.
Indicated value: 20.5 mm
